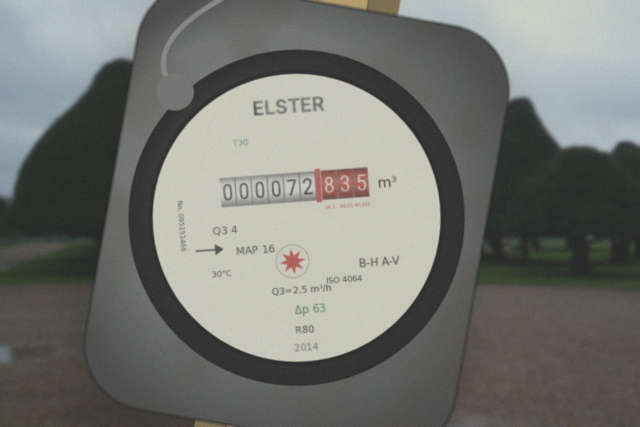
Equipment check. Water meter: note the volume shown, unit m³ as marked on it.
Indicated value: 72.835 m³
